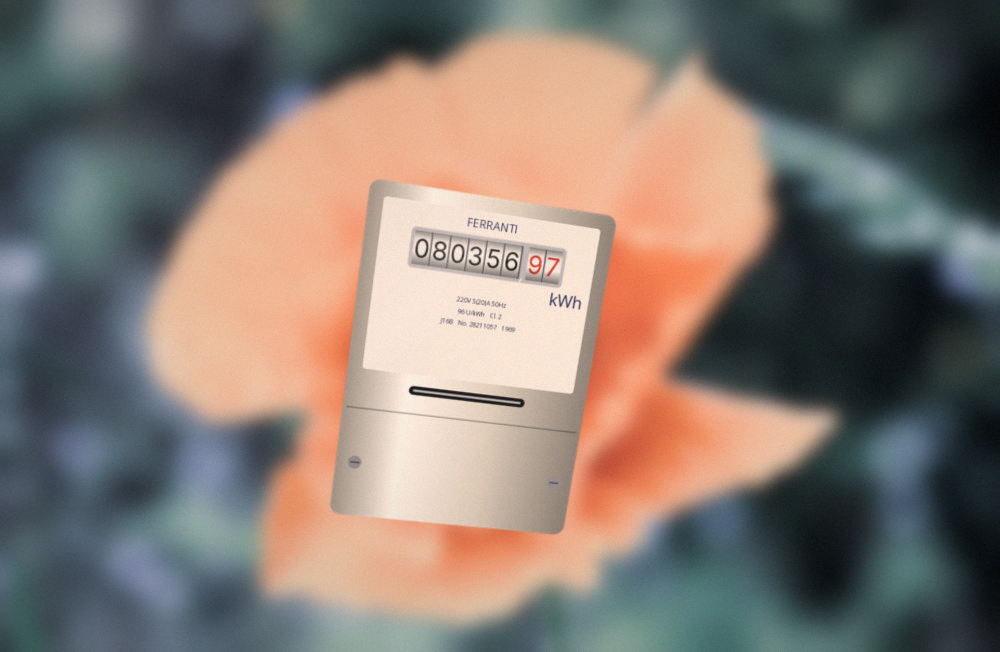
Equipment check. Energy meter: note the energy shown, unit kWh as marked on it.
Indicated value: 80356.97 kWh
